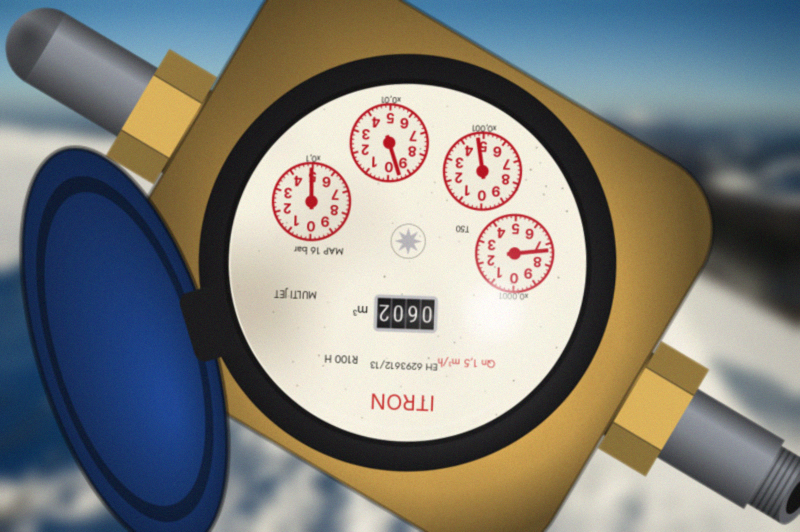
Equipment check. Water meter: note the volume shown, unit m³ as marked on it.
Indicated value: 602.4947 m³
